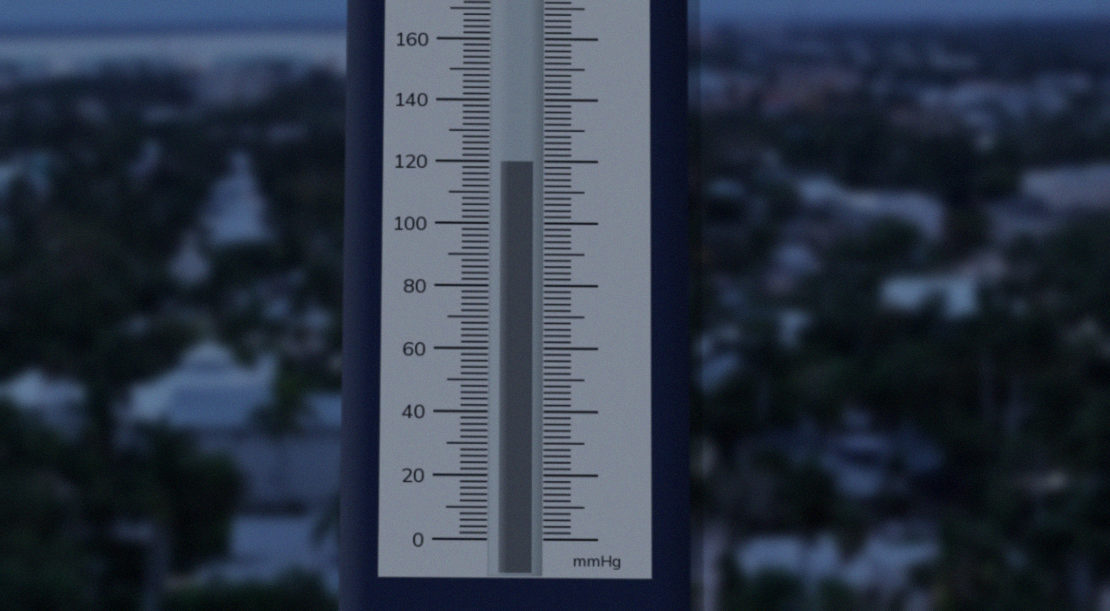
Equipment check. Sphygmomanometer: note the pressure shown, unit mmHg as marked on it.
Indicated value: 120 mmHg
